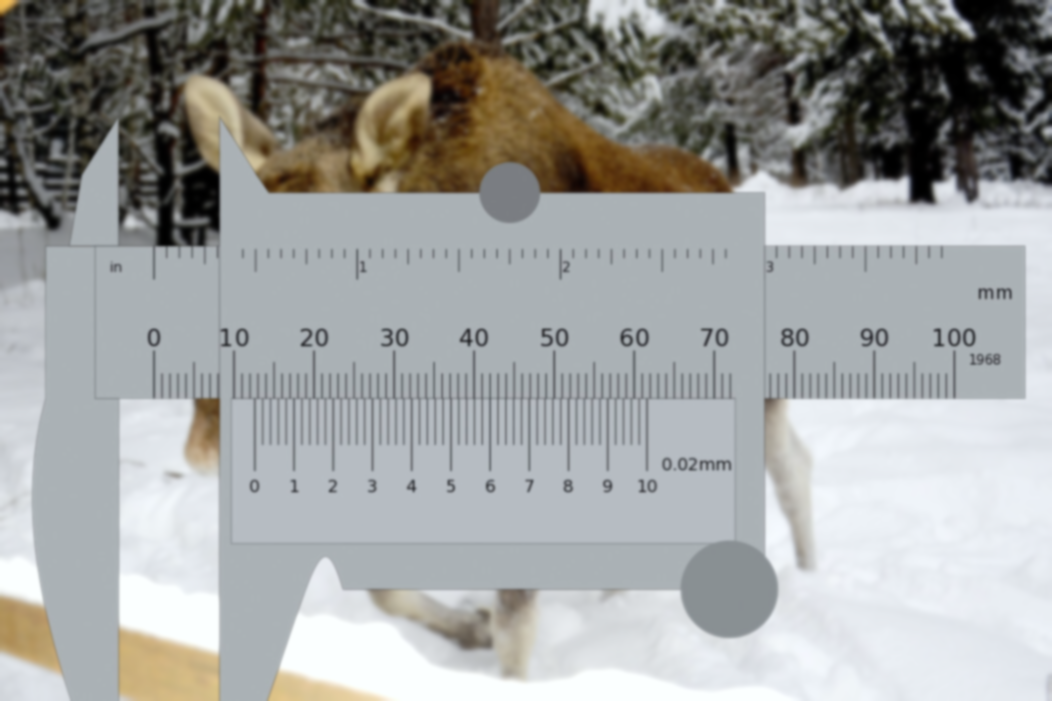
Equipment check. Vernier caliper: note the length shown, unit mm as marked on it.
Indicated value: 12.6 mm
